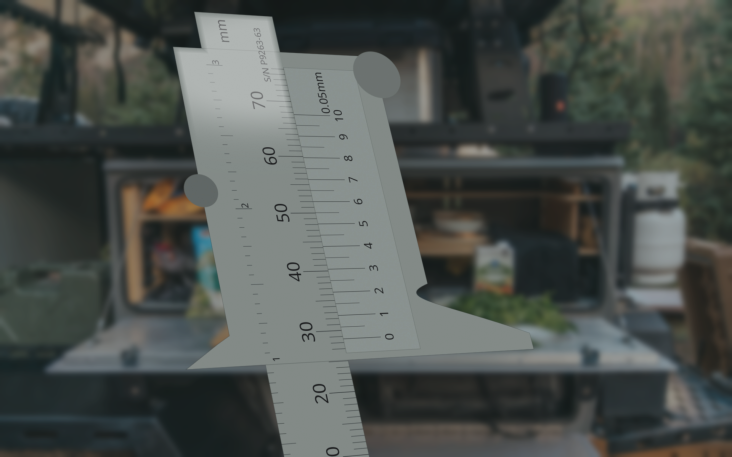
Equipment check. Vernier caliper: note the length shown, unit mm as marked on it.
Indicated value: 28.6 mm
